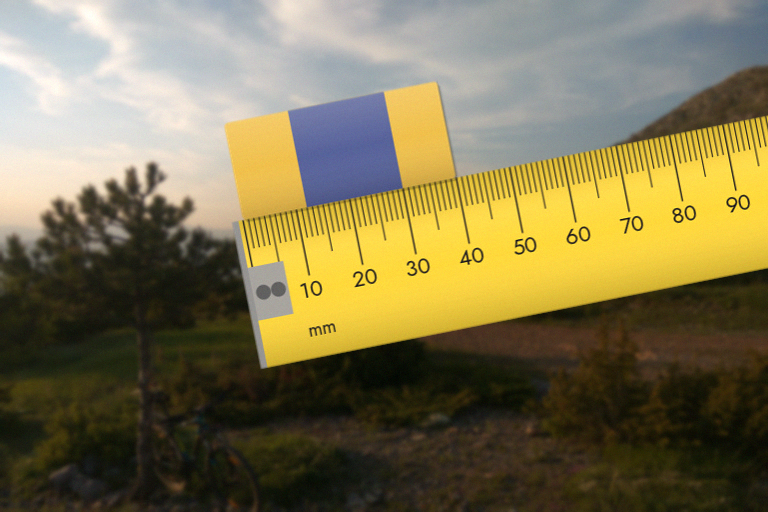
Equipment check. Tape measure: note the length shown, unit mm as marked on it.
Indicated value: 40 mm
